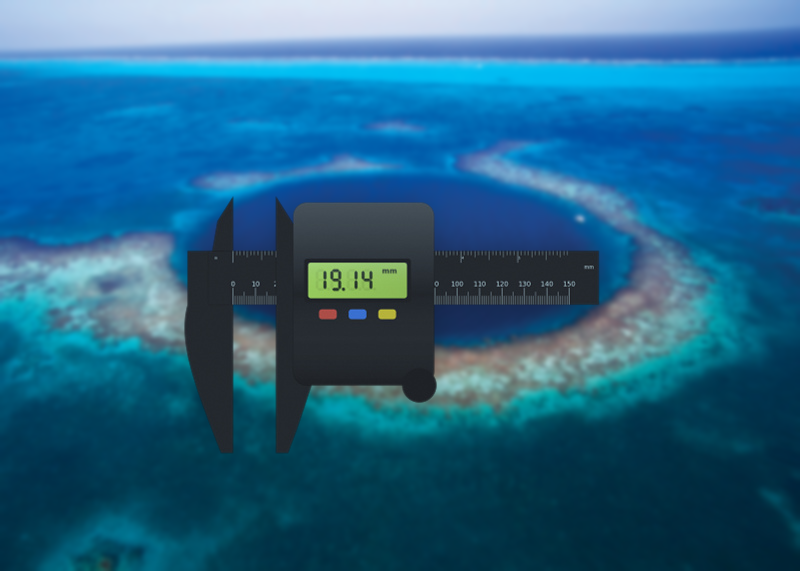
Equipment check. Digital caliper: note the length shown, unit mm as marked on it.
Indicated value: 19.14 mm
